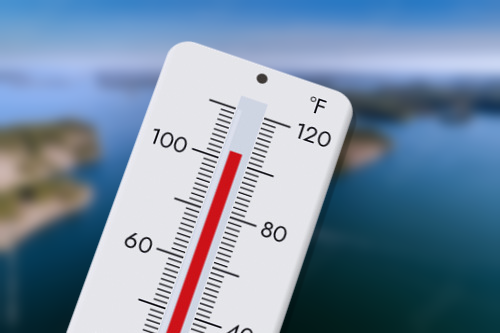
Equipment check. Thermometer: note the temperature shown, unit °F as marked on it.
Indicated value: 104 °F
